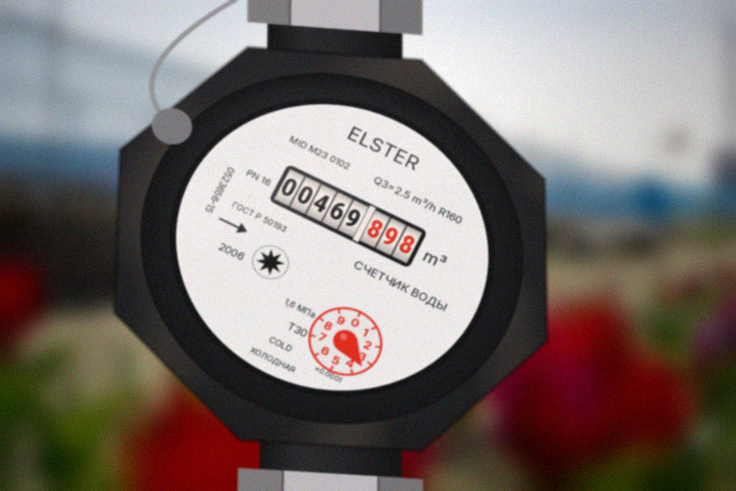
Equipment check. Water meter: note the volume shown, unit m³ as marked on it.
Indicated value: 469.8983 m³
